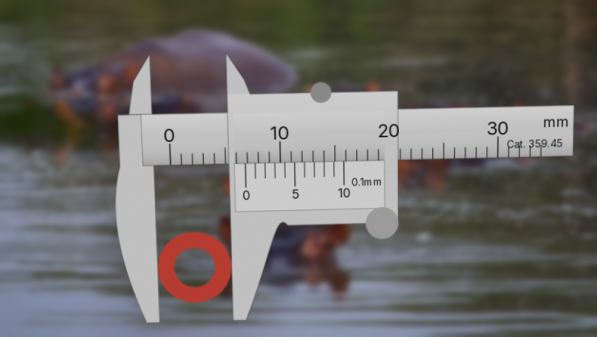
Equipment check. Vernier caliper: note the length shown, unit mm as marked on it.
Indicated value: 6.8 mm
